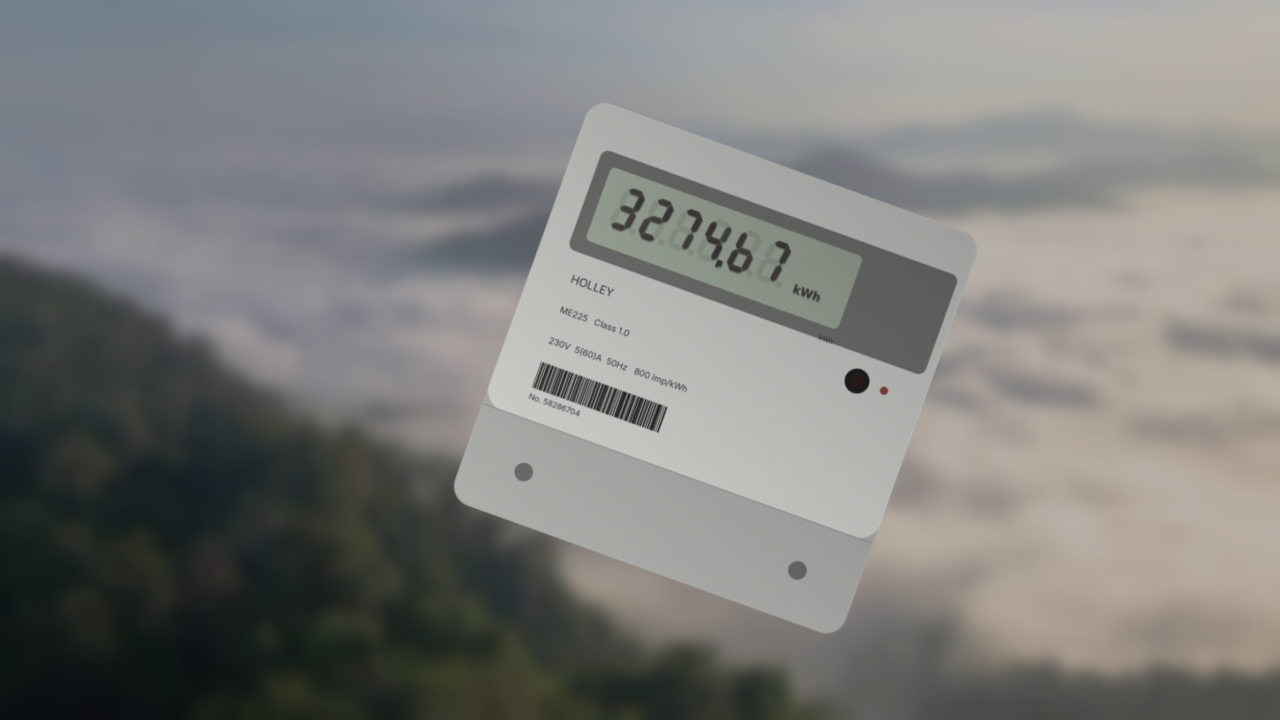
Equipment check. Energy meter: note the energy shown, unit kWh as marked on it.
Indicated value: 3274.67 kWh
